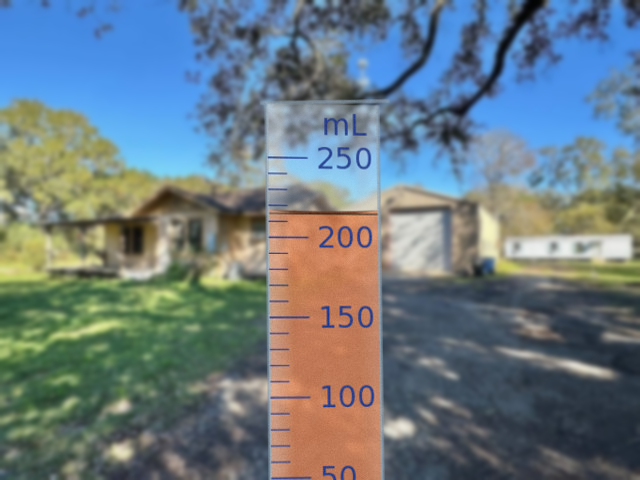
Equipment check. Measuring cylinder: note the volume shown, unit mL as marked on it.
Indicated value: 215 mL
